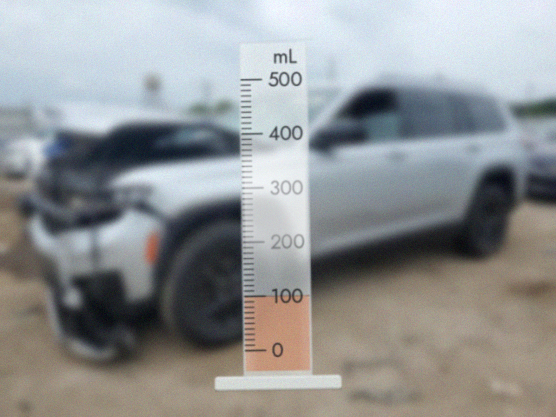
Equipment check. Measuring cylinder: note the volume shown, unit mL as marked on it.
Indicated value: 100 mL
